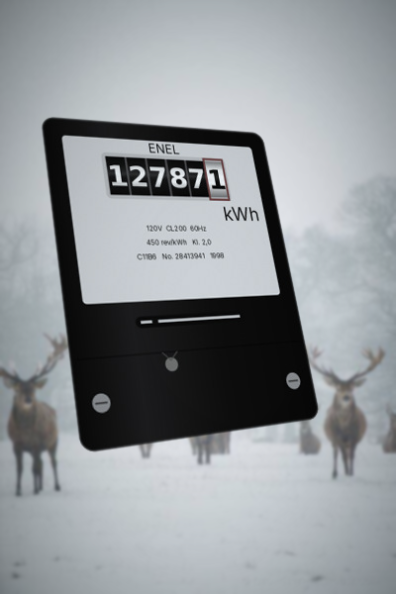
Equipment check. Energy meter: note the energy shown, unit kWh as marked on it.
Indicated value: 12787.1 kWh
